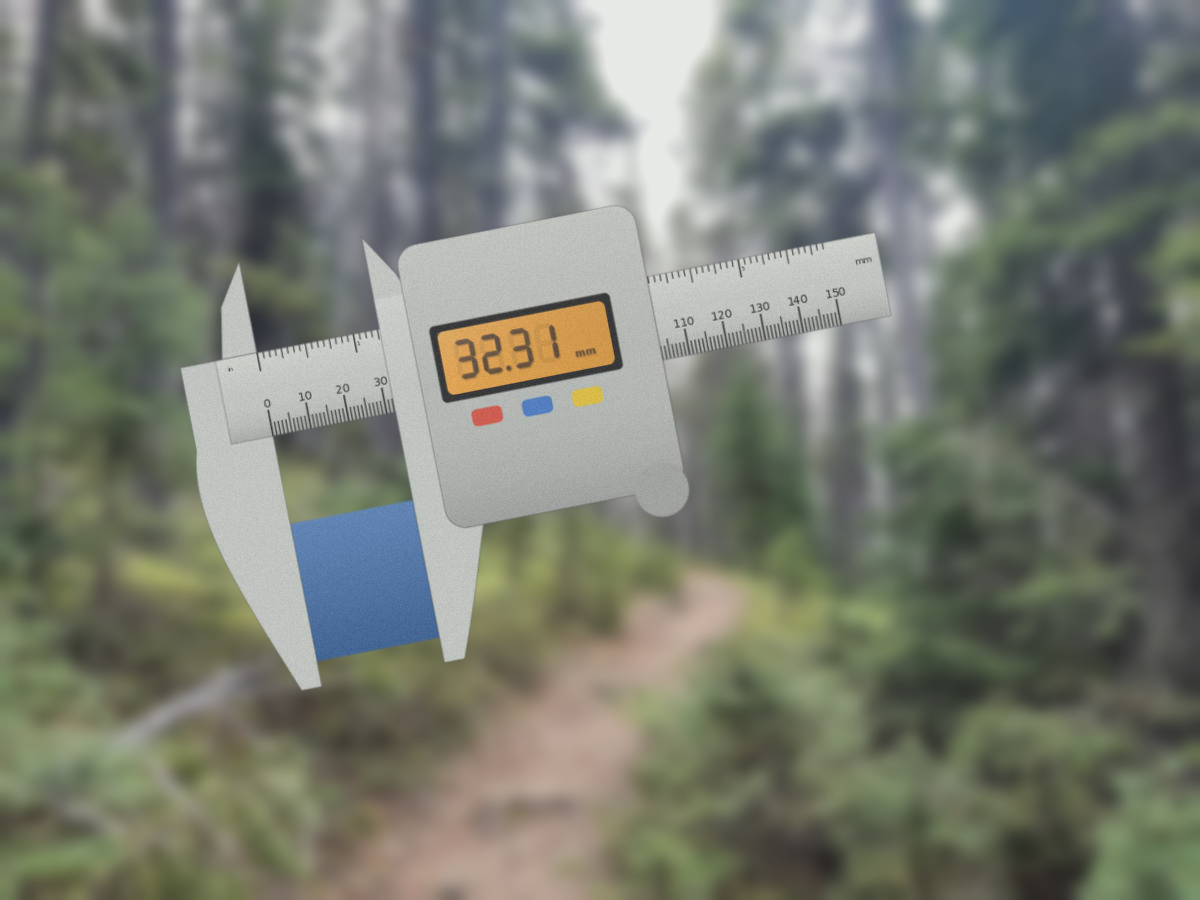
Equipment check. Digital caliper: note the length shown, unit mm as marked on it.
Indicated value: 32.31 mm
